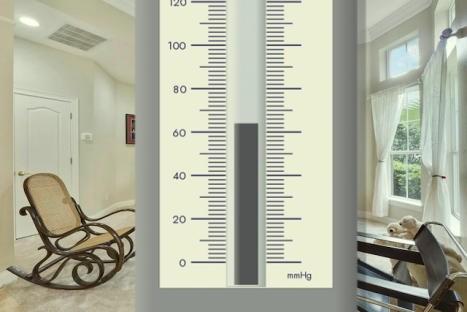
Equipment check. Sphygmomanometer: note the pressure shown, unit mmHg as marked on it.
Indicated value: 64 mmHg
